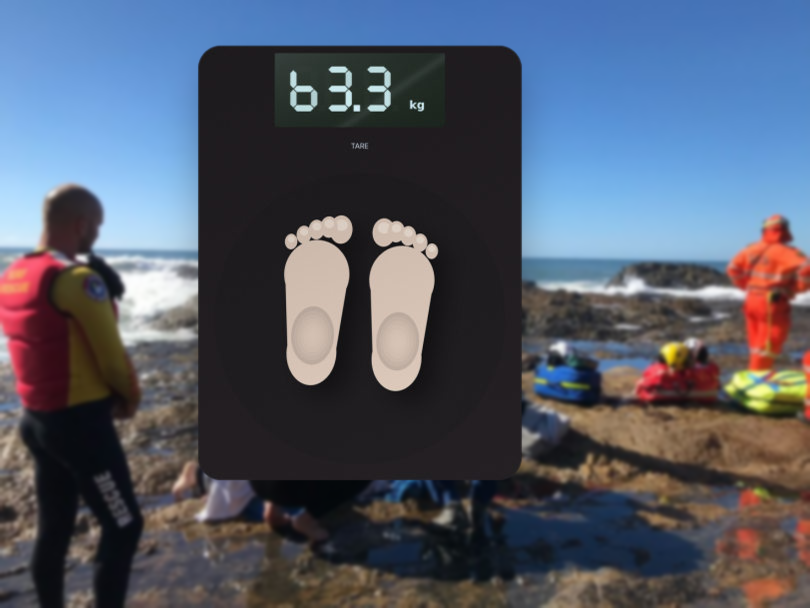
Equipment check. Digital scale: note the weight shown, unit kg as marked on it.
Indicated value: 63.3 kg
